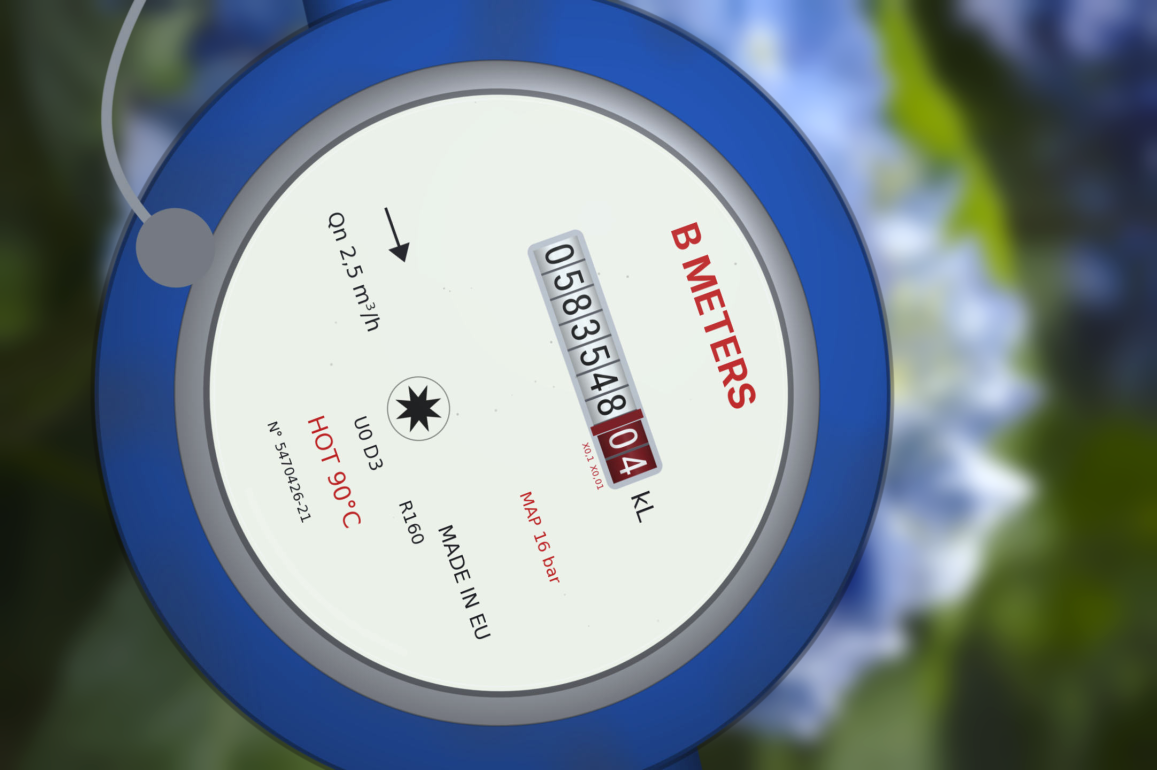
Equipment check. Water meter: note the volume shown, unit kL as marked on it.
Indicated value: 583548.04 kL
